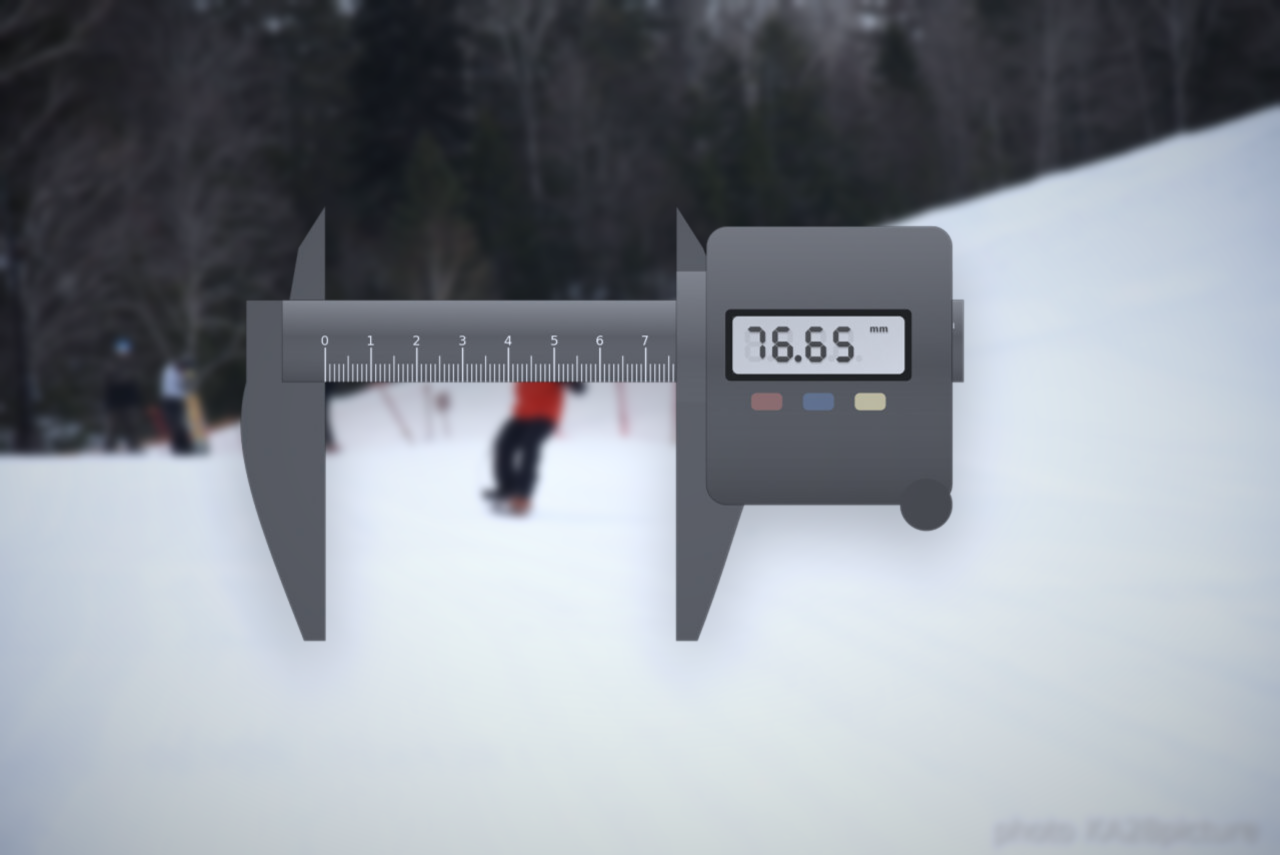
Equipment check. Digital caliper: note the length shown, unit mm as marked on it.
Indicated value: 76.65 mm
